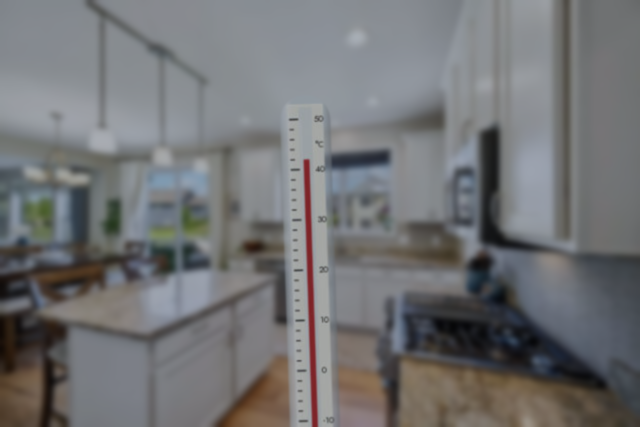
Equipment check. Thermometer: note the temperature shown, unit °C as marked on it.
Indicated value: 42 °C
